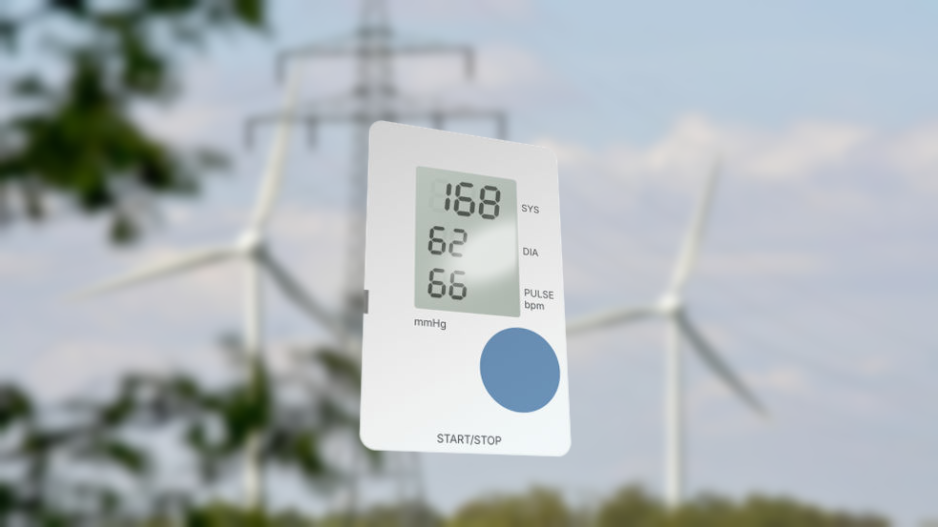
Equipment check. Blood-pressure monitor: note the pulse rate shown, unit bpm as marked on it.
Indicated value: 66 bpm
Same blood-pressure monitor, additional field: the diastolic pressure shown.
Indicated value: 62 mmHg
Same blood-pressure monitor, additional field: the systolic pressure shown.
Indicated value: 168 mmHg
